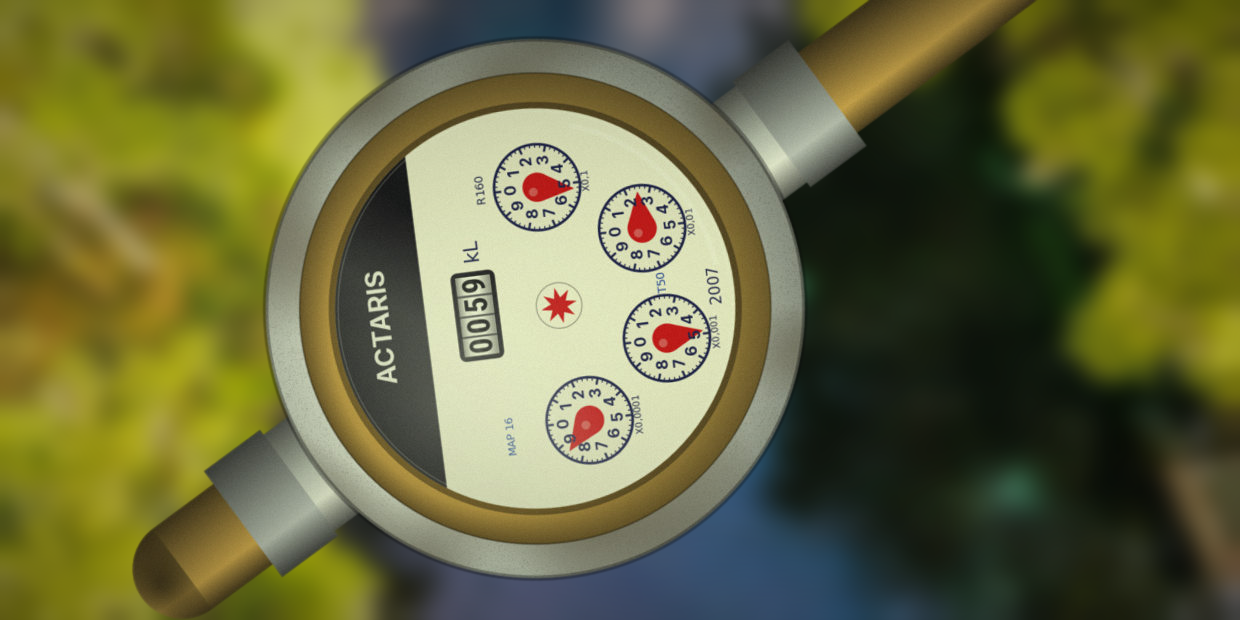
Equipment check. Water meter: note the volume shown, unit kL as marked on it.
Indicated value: 59.5248 kL
